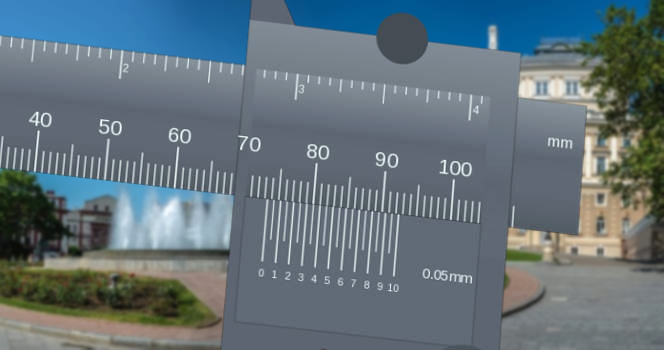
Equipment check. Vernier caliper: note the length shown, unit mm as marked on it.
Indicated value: 73.4 mm
